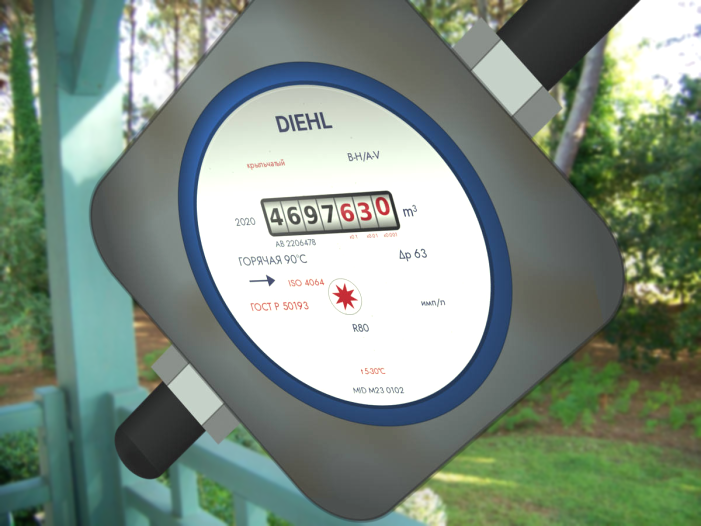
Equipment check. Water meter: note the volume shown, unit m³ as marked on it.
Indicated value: 4697.630 m³
